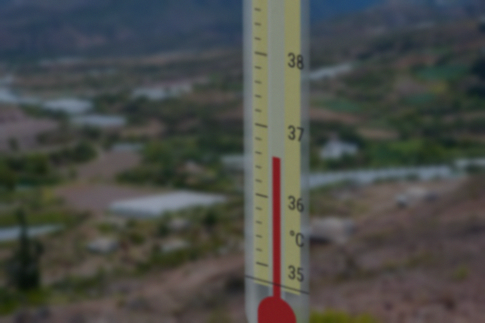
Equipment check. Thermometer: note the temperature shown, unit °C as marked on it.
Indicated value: 36.6 °C
